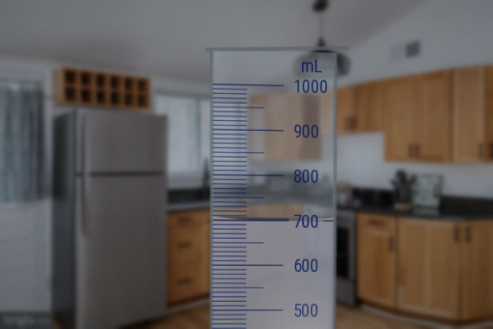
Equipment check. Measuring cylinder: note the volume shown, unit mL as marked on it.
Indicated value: 700 mL
